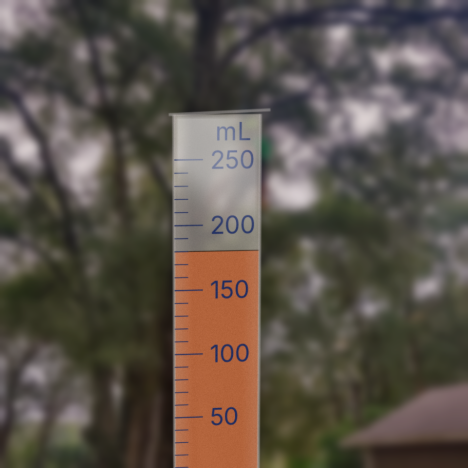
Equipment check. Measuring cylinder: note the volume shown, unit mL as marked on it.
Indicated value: 180 mL
